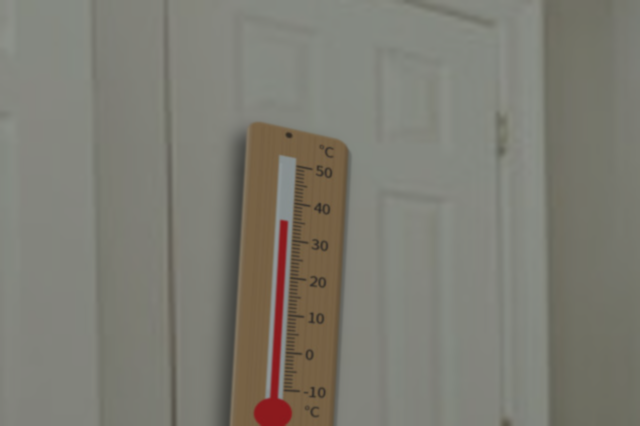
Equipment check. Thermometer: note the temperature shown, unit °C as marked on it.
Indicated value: 35 °C
